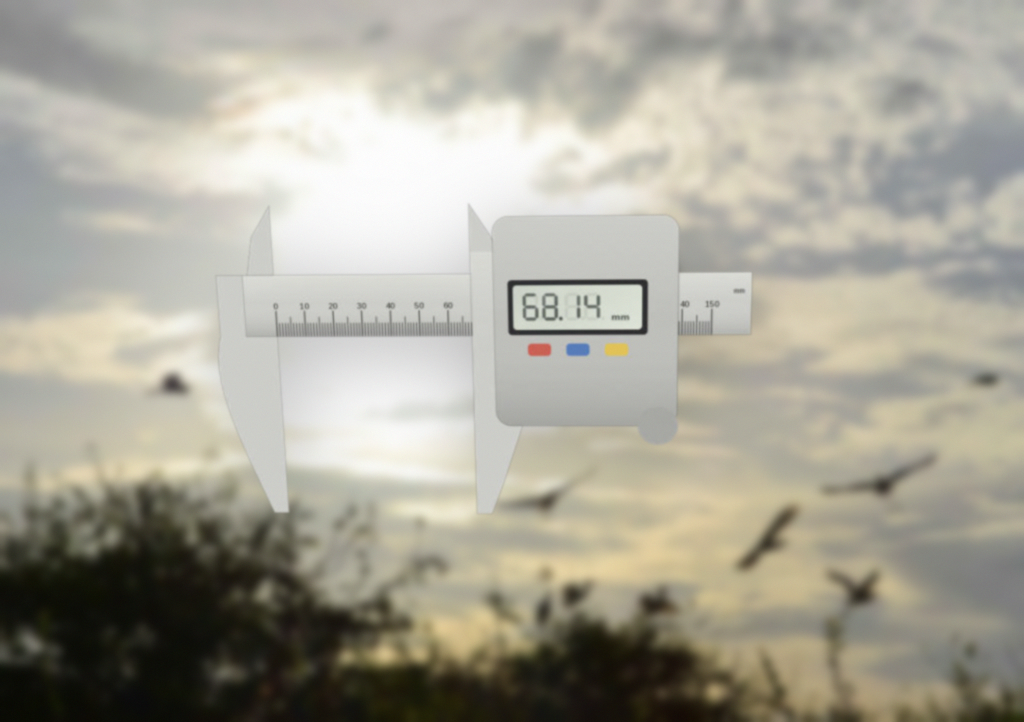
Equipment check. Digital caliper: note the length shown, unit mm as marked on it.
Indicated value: 68.14 mm
